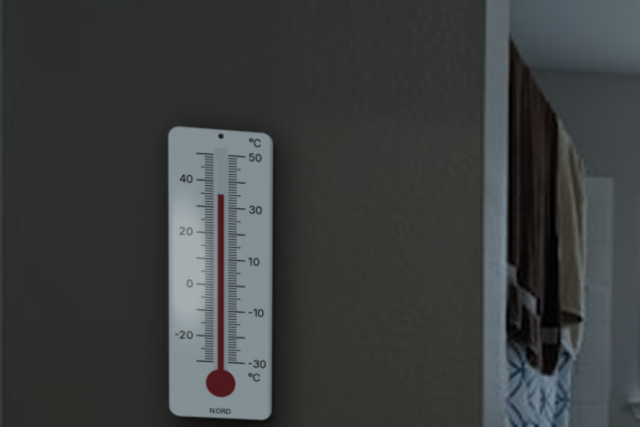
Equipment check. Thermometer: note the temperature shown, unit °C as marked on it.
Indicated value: 35 °C
